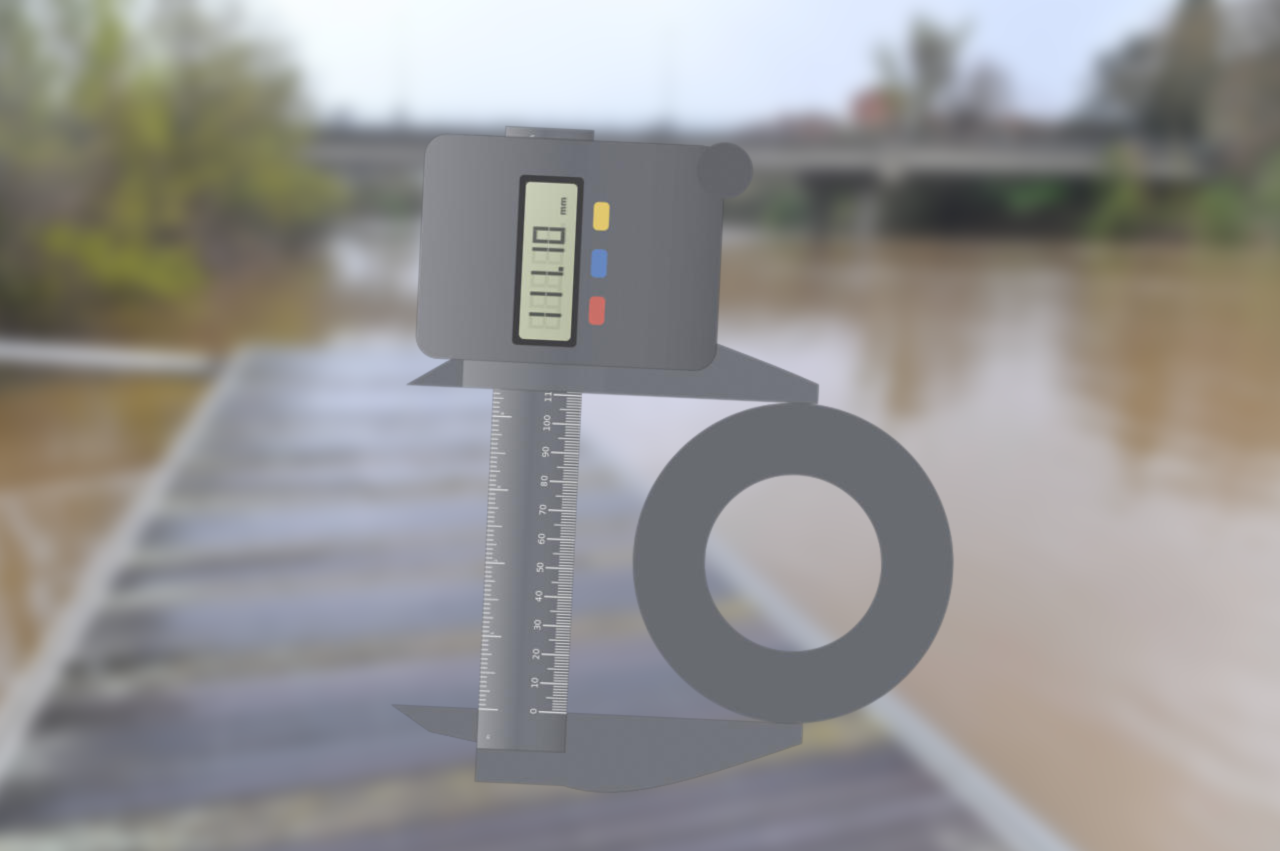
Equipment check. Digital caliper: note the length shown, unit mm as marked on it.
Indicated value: 111.10 mm
